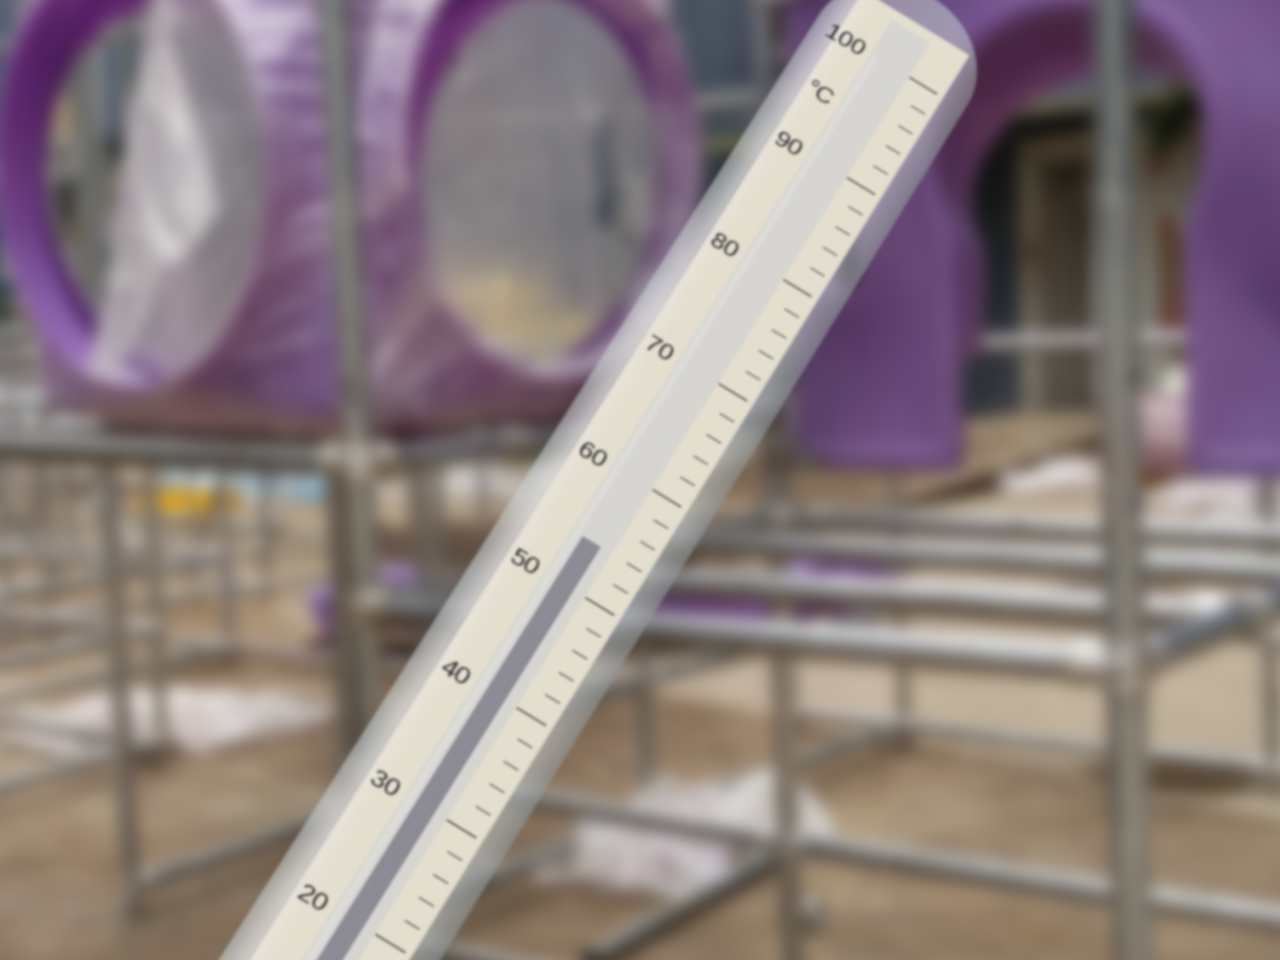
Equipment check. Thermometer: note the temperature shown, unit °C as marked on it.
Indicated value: 54 °C
